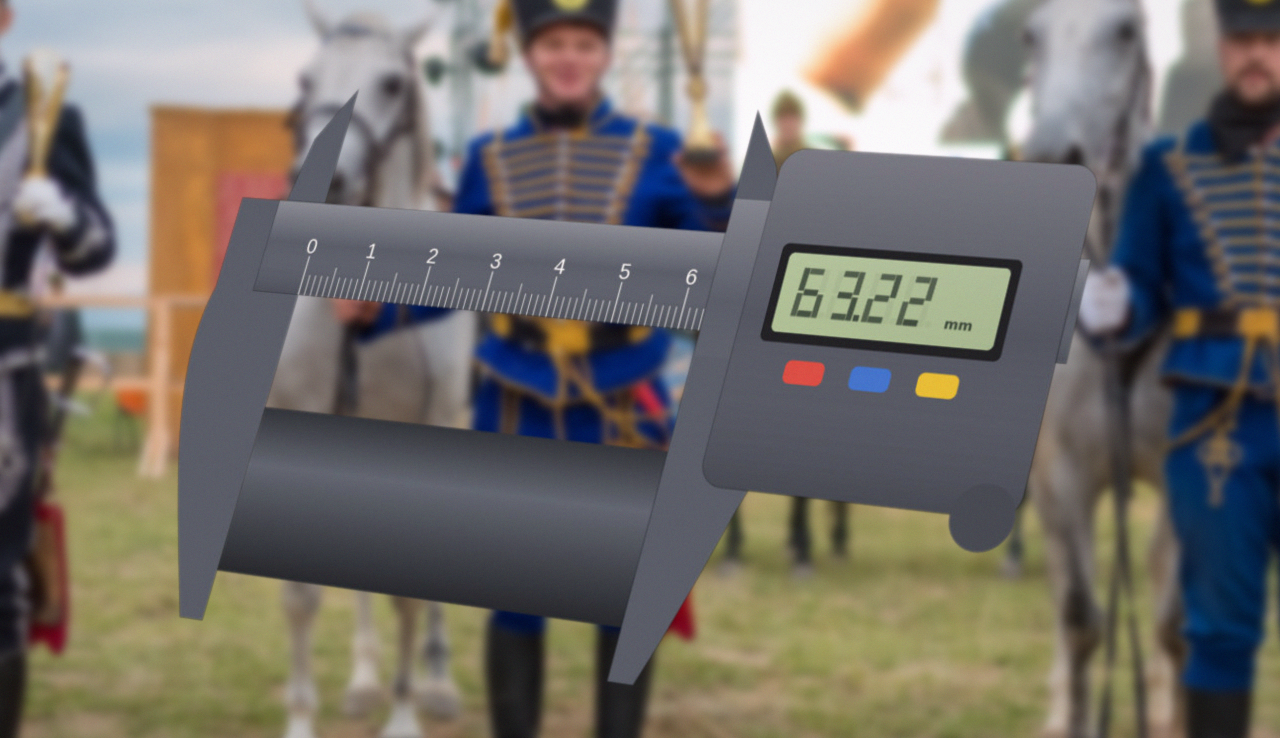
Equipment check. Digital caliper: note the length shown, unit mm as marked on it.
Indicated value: 63.22 mm
